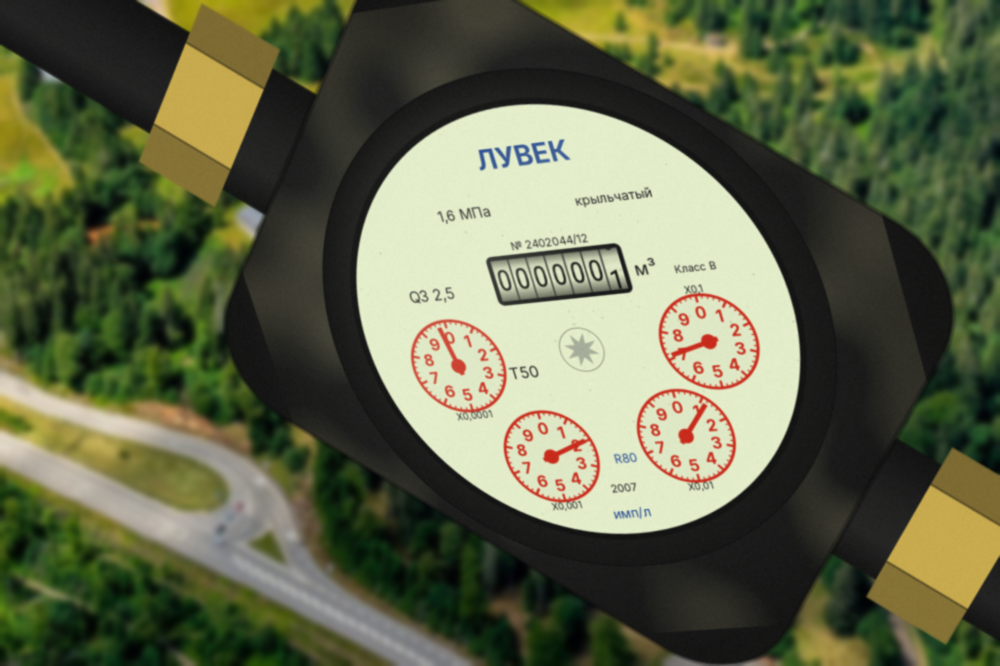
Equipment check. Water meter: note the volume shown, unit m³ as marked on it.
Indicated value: 0.7119 m³
